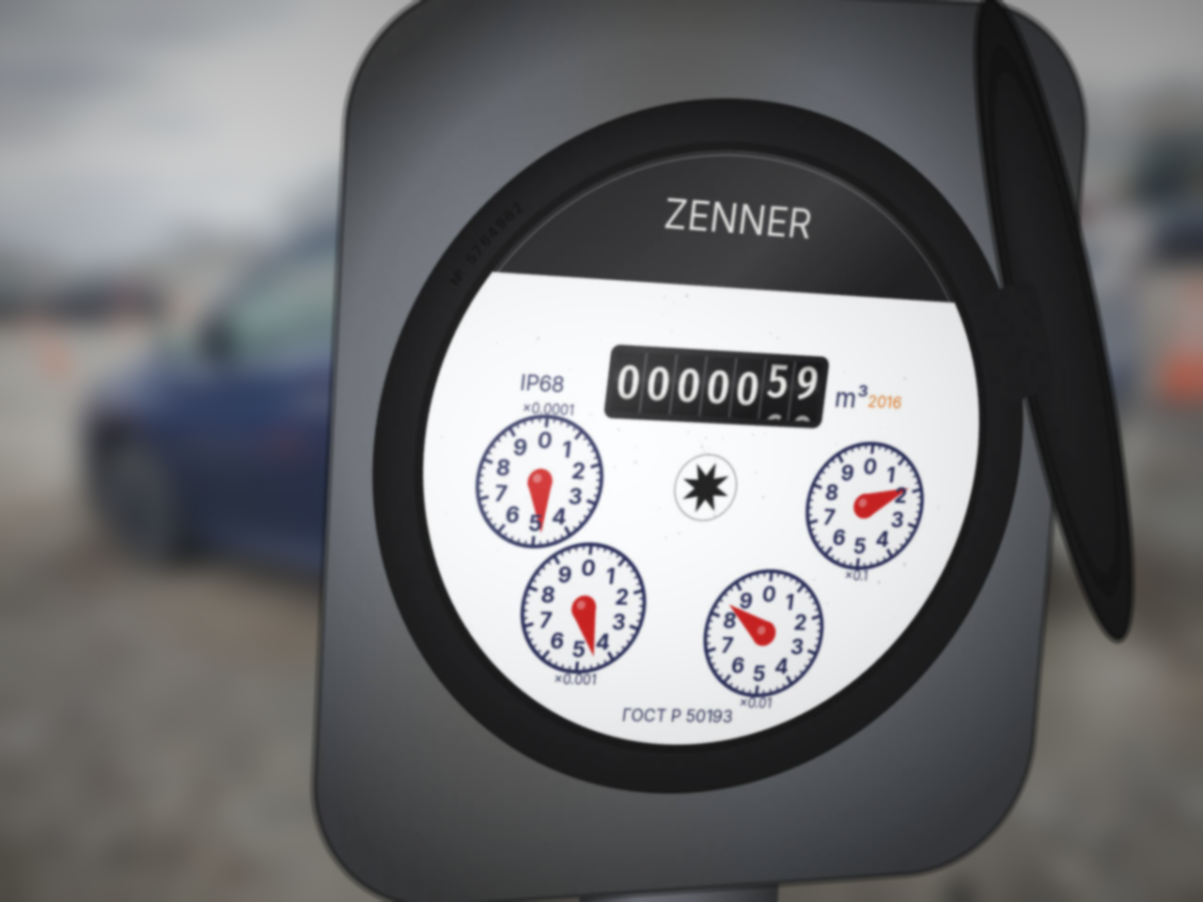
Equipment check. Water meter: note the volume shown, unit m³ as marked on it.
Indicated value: 59.1844 m³
